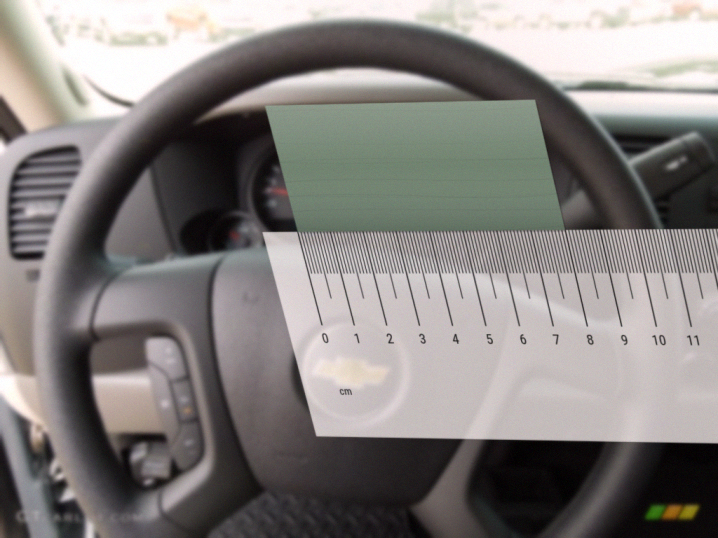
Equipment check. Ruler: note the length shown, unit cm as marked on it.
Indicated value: 8 cm
